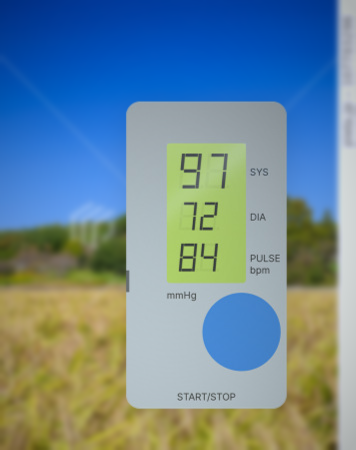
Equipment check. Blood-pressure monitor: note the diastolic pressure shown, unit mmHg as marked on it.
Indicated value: 72 mmHg
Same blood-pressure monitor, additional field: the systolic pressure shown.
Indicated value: 97 mmHg
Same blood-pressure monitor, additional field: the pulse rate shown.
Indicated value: 84 bpm
